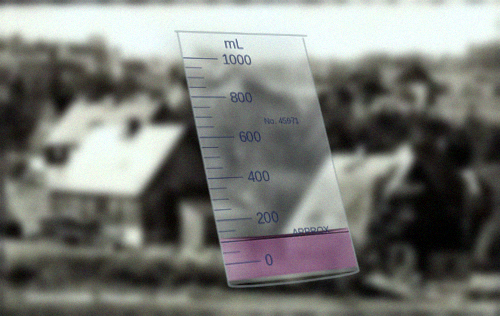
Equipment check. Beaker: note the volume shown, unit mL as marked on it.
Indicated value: 100 mL
